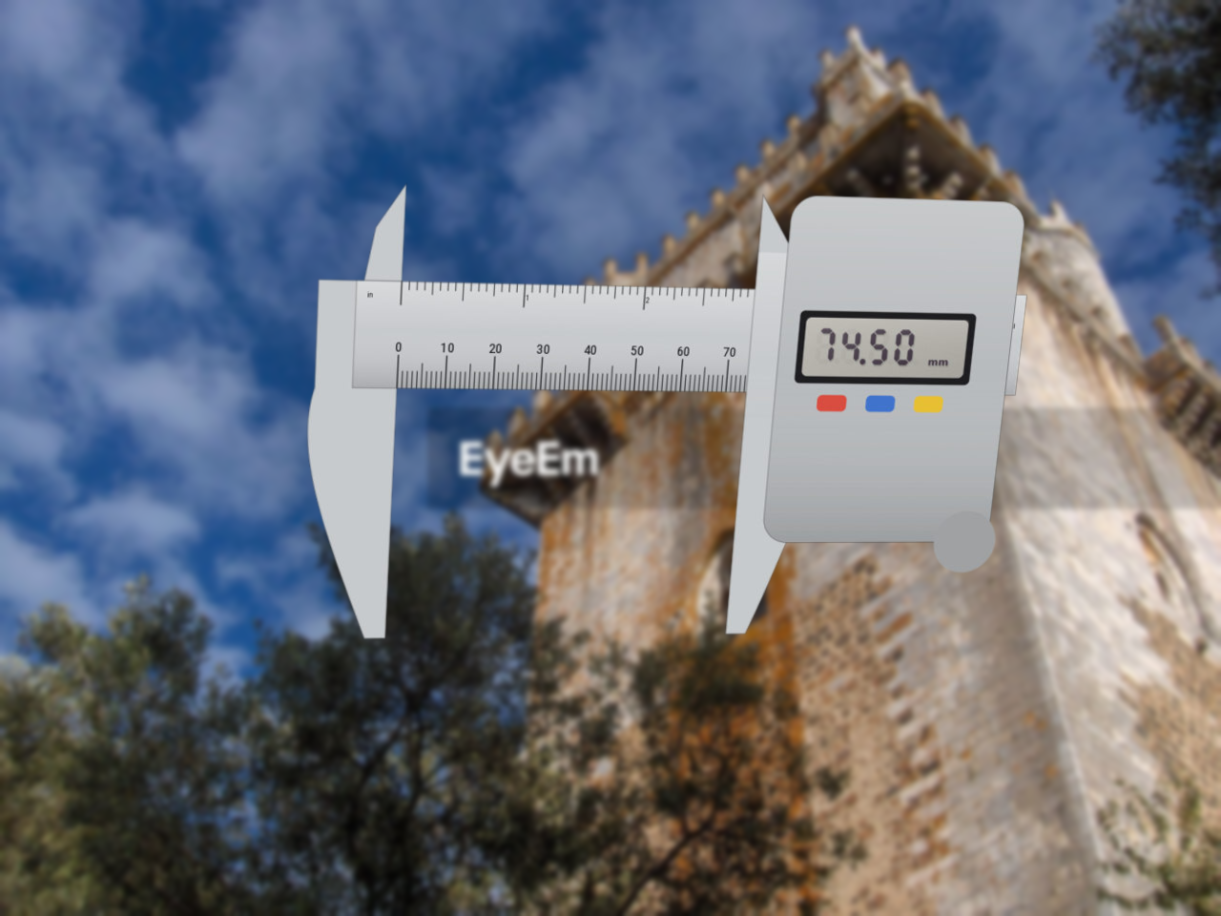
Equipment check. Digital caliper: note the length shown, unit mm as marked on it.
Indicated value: 74.50 mm
